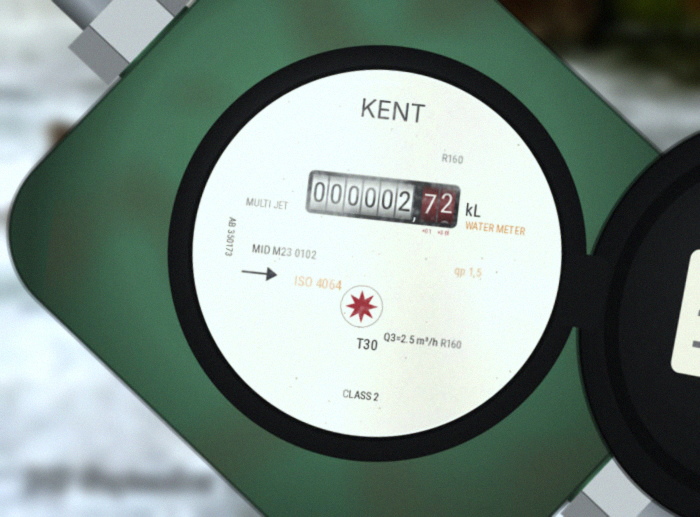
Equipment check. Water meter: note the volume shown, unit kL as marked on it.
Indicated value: 2.72 kL
